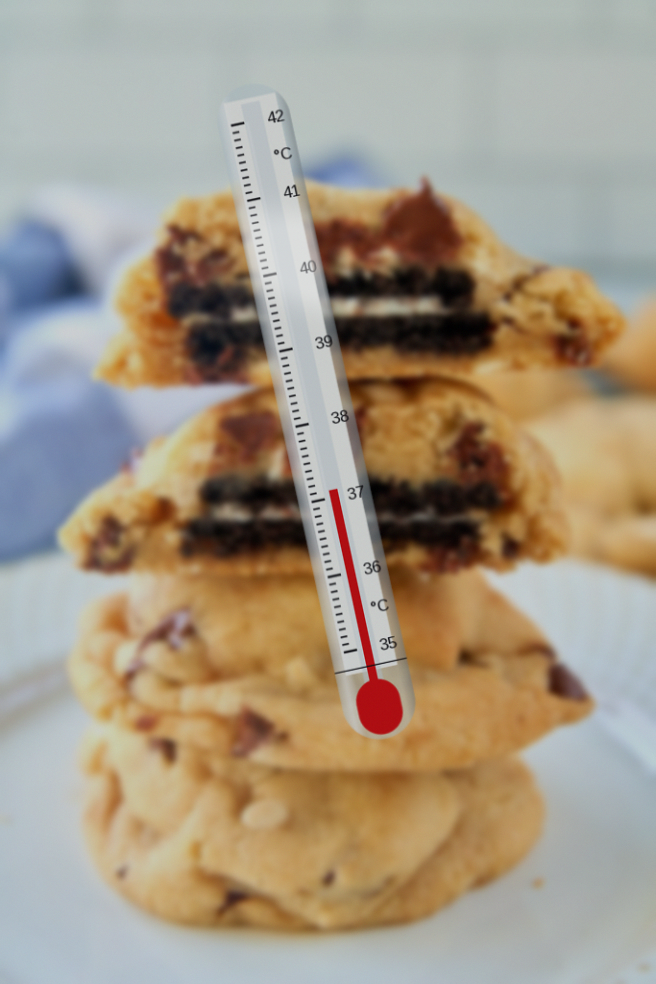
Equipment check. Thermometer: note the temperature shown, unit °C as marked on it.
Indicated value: 37.1 °C
